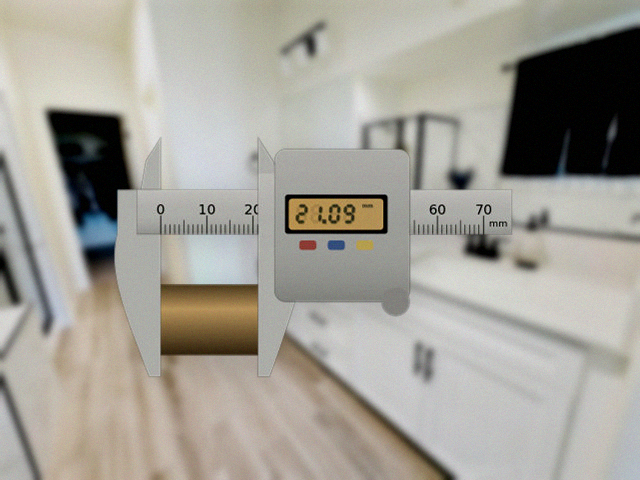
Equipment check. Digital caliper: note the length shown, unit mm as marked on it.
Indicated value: 21.09 mm
